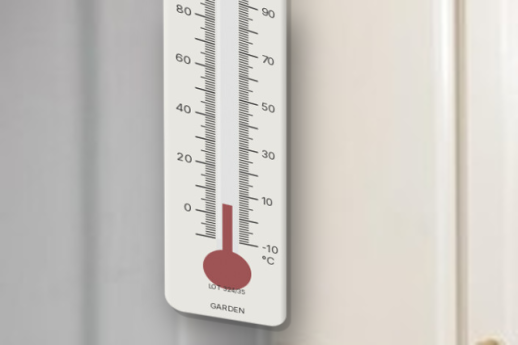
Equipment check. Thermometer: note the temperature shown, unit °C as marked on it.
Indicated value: 5 °C
